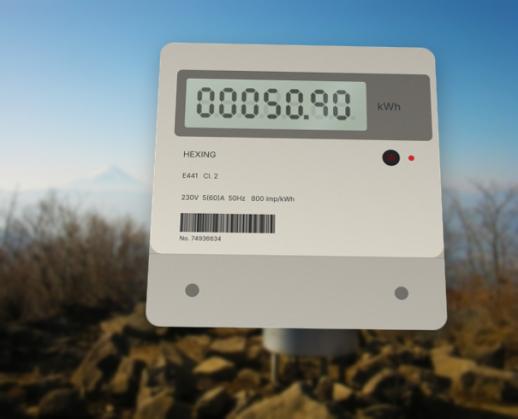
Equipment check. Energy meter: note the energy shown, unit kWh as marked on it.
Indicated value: 50.90 kWh
